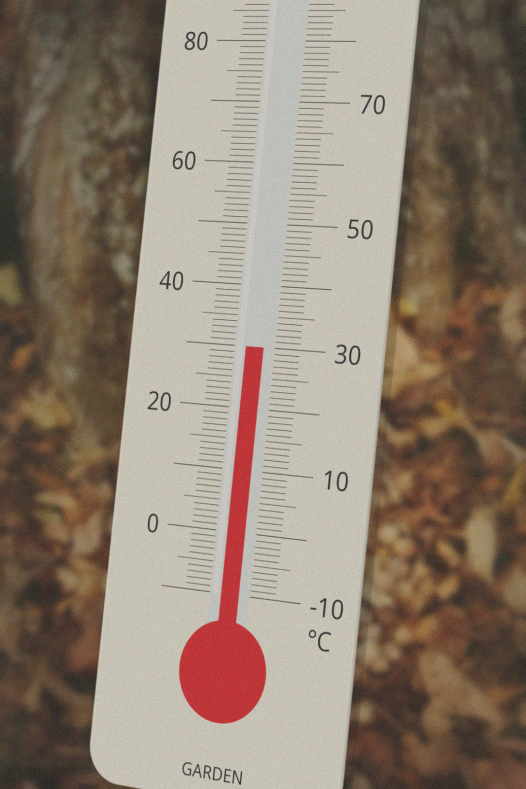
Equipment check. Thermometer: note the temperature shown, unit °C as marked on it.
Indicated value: 30 °C
